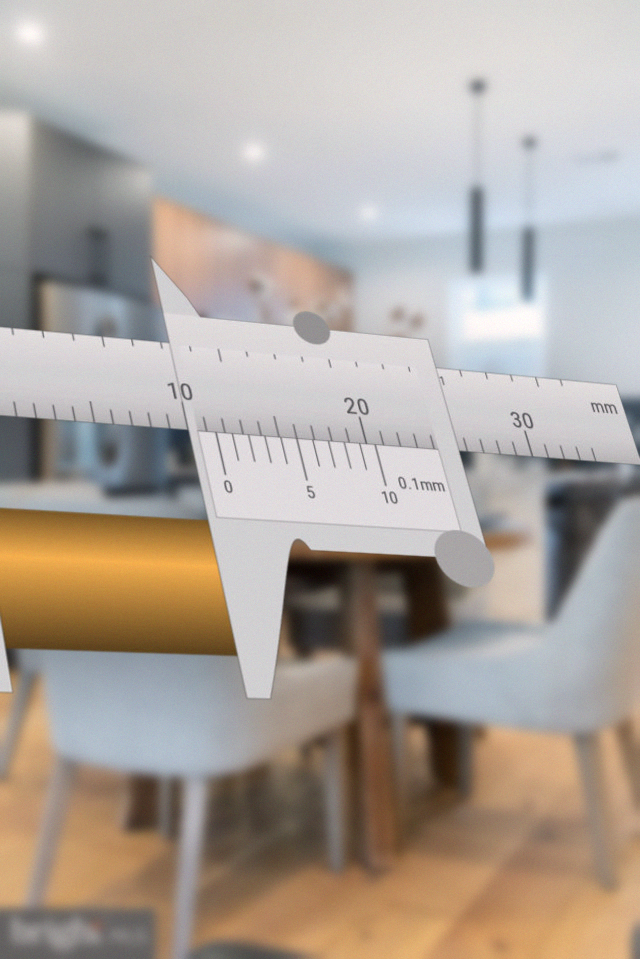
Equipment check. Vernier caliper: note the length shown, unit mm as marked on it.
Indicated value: 11.5 mm
